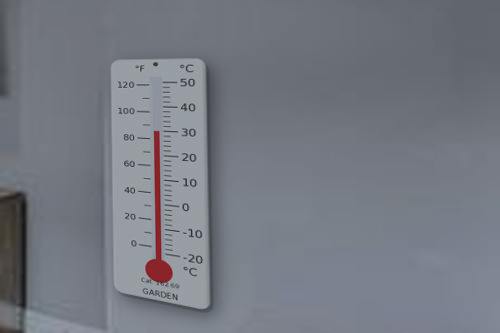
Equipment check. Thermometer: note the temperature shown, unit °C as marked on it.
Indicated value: 30 °C
